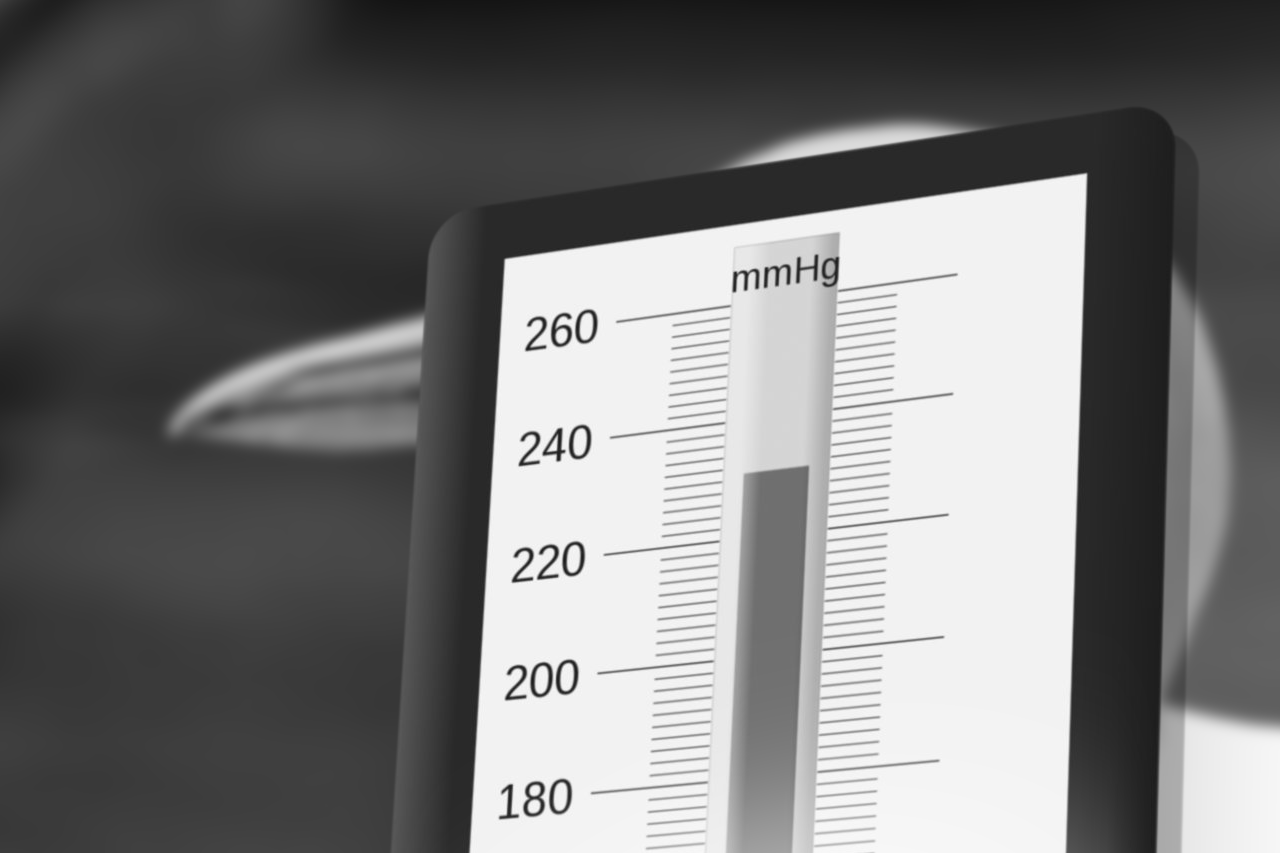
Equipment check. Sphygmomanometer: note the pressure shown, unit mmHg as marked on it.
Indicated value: 231 mmHg
